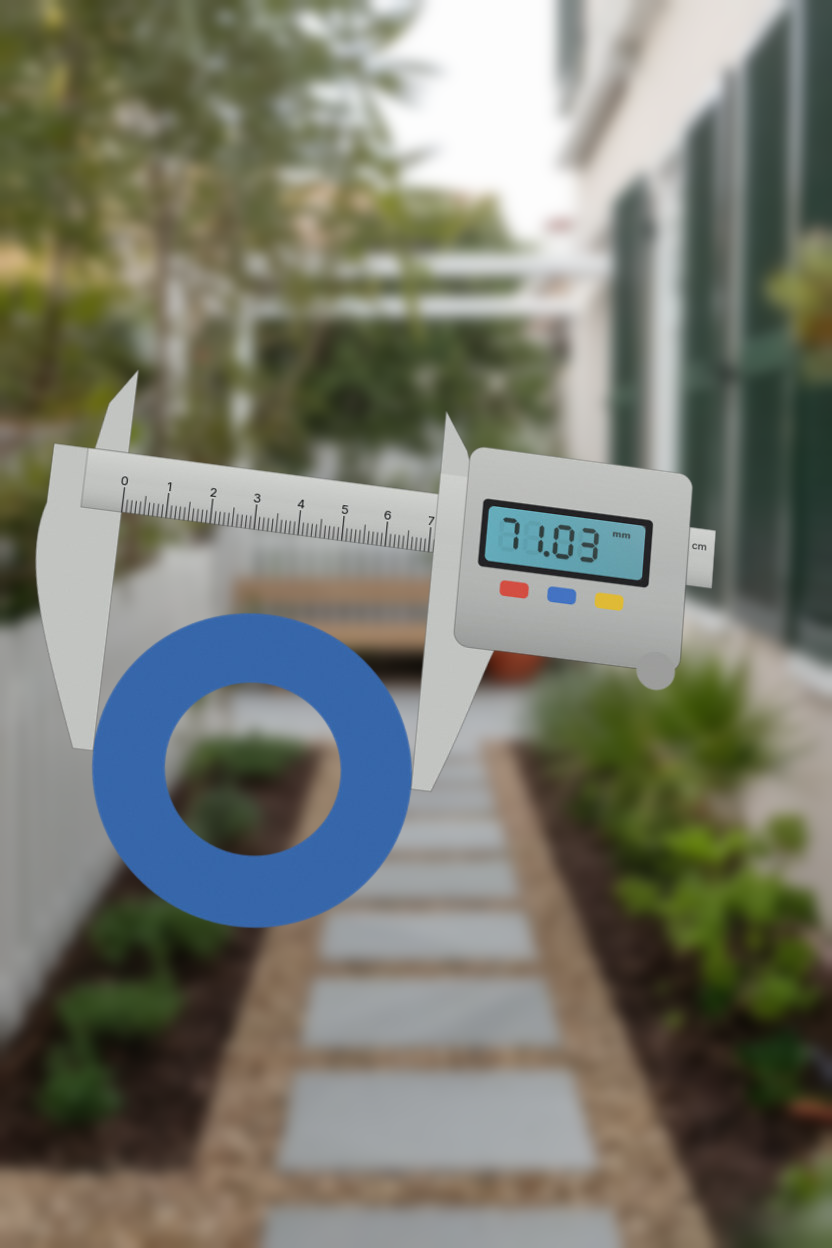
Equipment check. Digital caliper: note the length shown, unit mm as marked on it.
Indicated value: 71.03 mm
